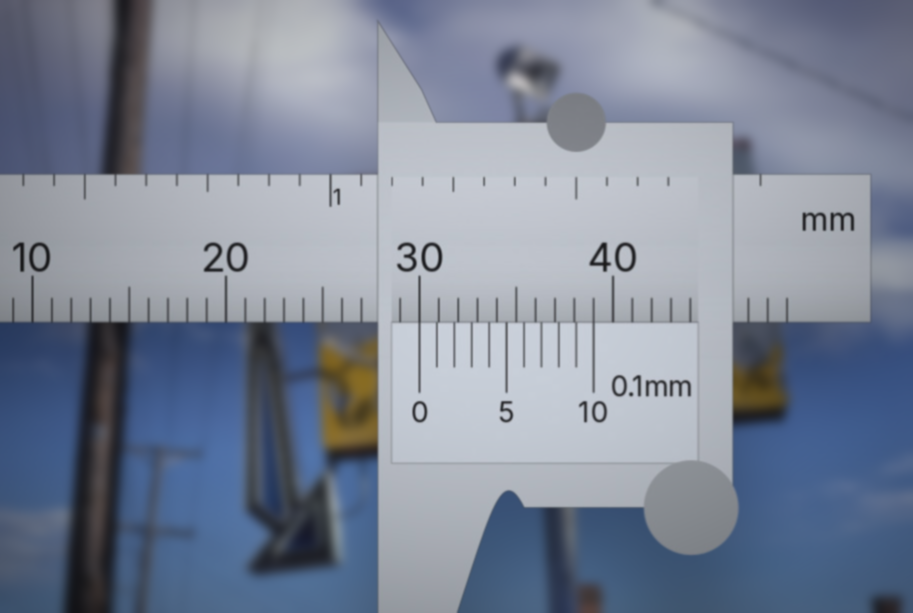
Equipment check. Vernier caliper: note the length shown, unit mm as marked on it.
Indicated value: 30.0 mm
